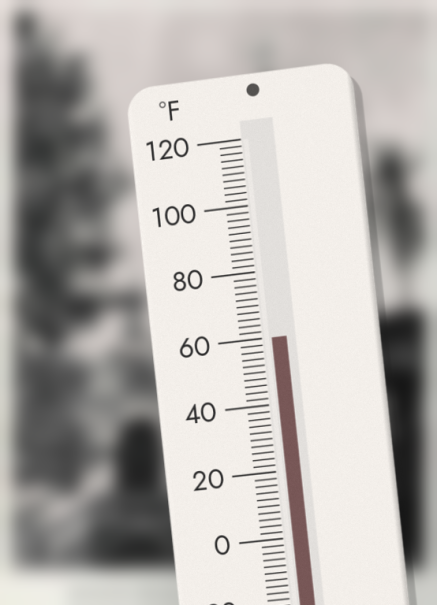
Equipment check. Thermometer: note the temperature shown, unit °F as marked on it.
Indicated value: 60 °F
